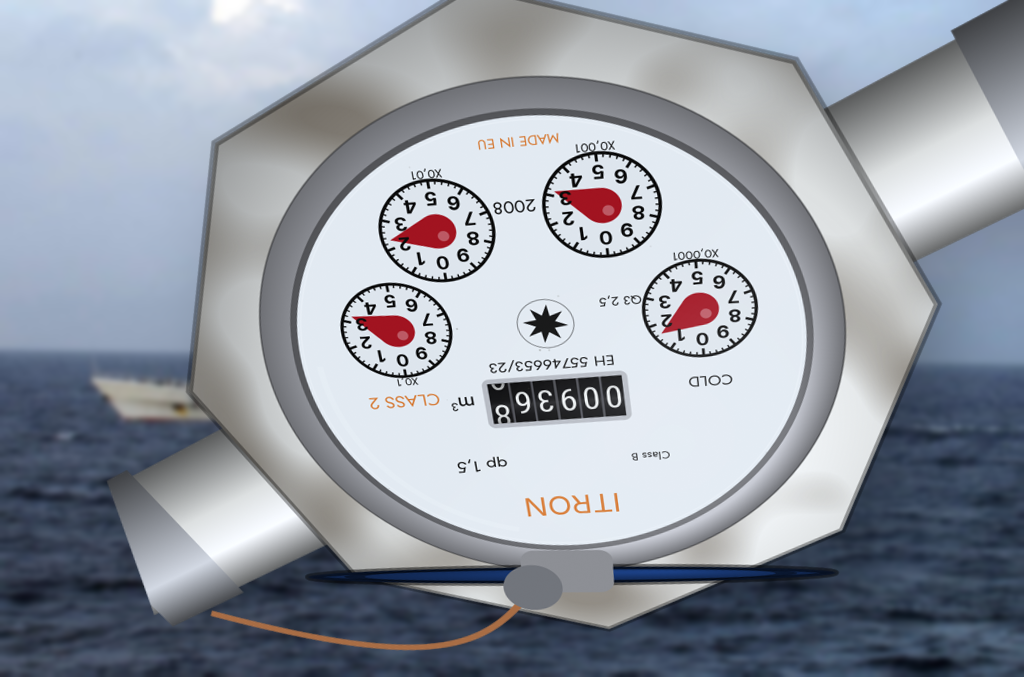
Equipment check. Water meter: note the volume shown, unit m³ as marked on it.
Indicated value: 9368.3231 m³
